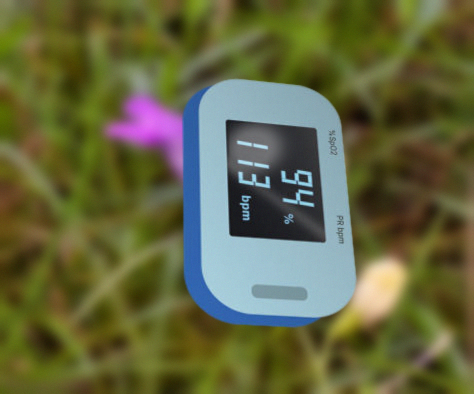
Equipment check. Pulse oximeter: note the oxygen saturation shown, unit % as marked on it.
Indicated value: 94 %
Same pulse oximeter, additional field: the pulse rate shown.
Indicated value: 113 bpm
